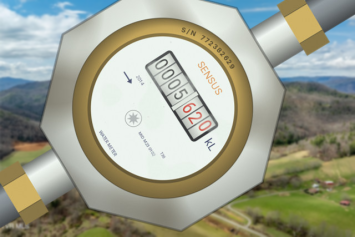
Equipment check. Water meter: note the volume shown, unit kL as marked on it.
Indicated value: 5.620 kL
